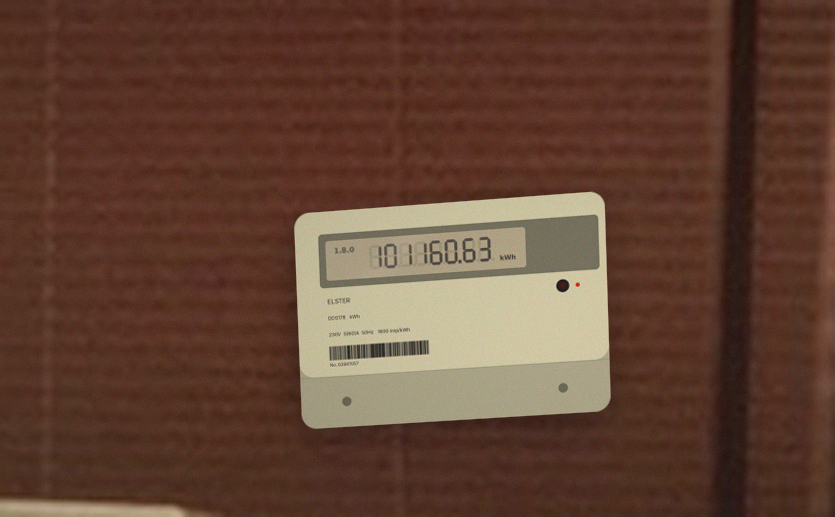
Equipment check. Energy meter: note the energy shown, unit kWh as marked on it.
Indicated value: 101160.63 kWh
